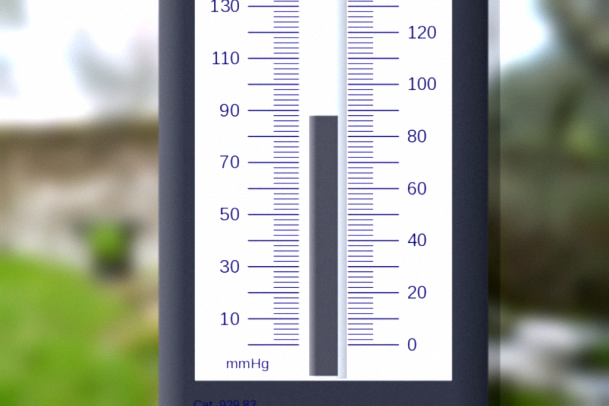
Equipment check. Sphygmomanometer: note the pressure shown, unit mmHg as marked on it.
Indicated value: 88 mmHg
